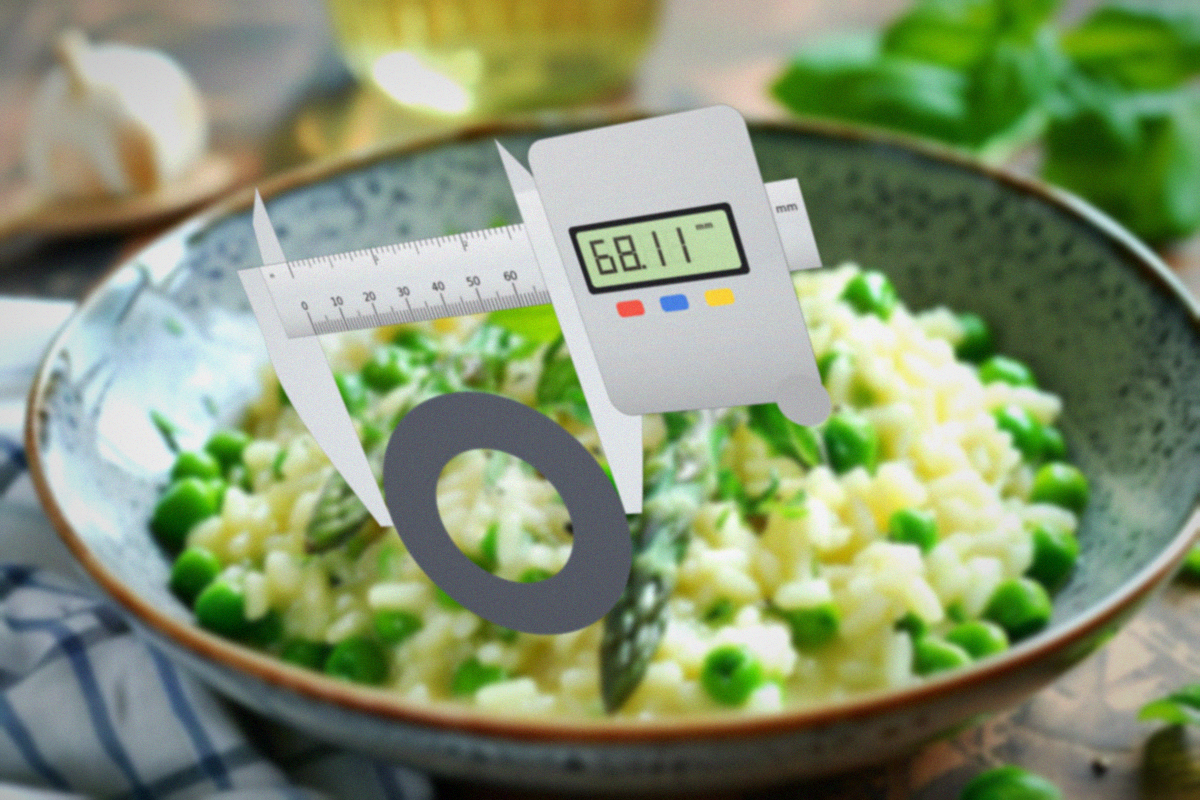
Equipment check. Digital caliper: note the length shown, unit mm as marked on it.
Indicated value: 68.11 mm
